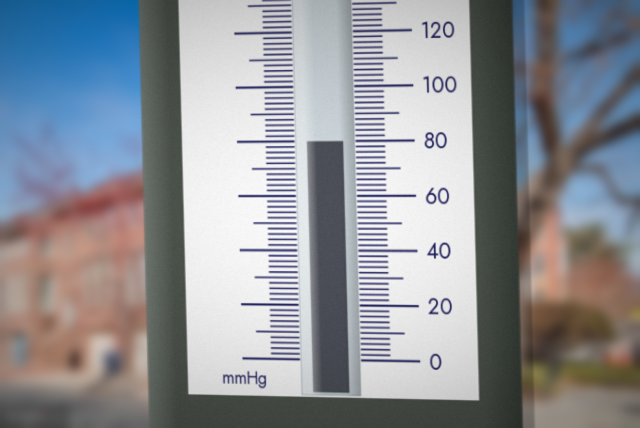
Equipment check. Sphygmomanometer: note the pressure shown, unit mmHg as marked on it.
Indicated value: 80 mmHg
